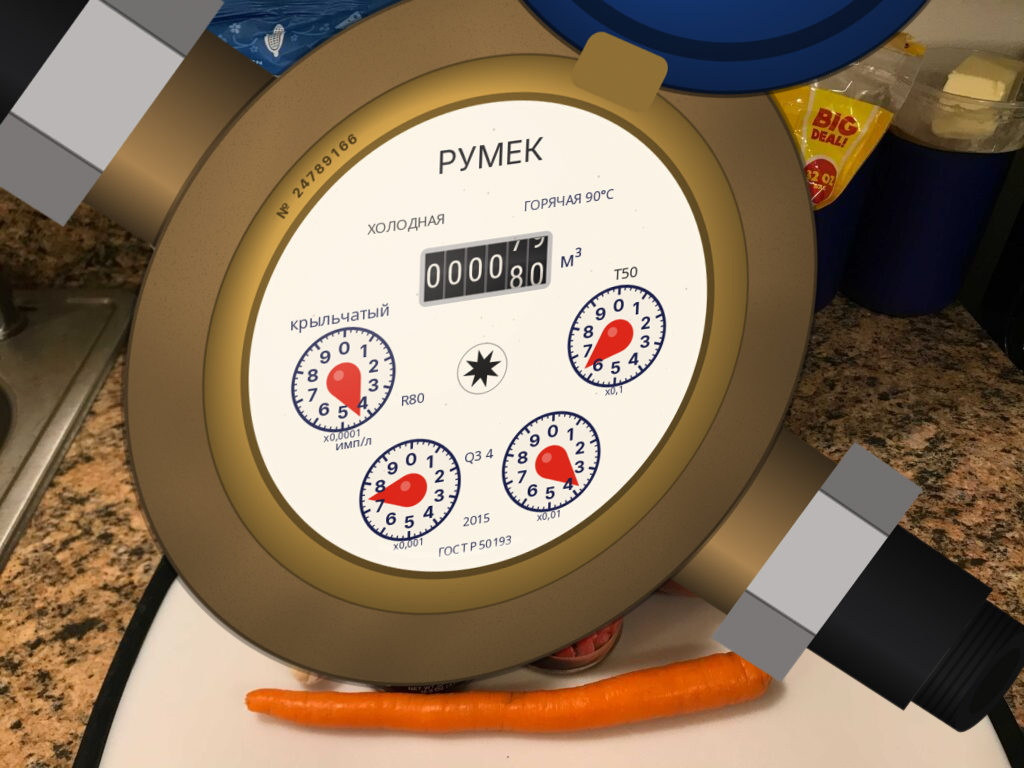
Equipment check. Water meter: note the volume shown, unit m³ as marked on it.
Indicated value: 79.6374 m³
